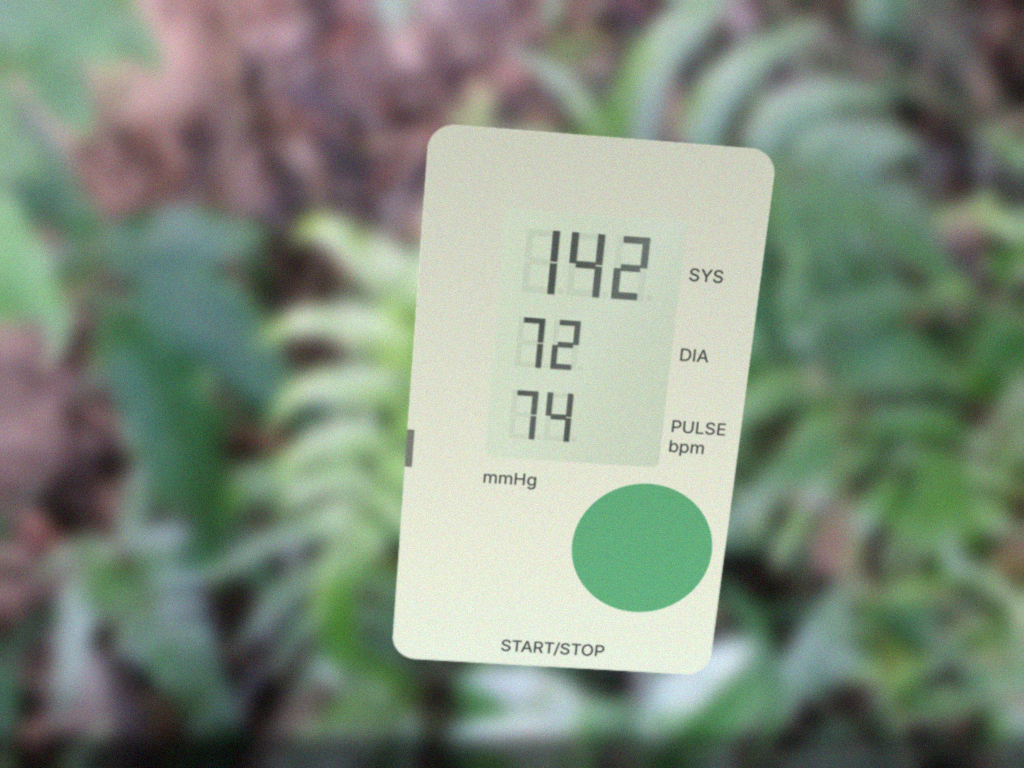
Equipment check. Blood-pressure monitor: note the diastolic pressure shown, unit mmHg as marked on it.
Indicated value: 72 mmHg
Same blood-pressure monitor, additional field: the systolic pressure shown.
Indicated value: 142 mmHg
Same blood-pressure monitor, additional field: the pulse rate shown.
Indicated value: 74 bpm
